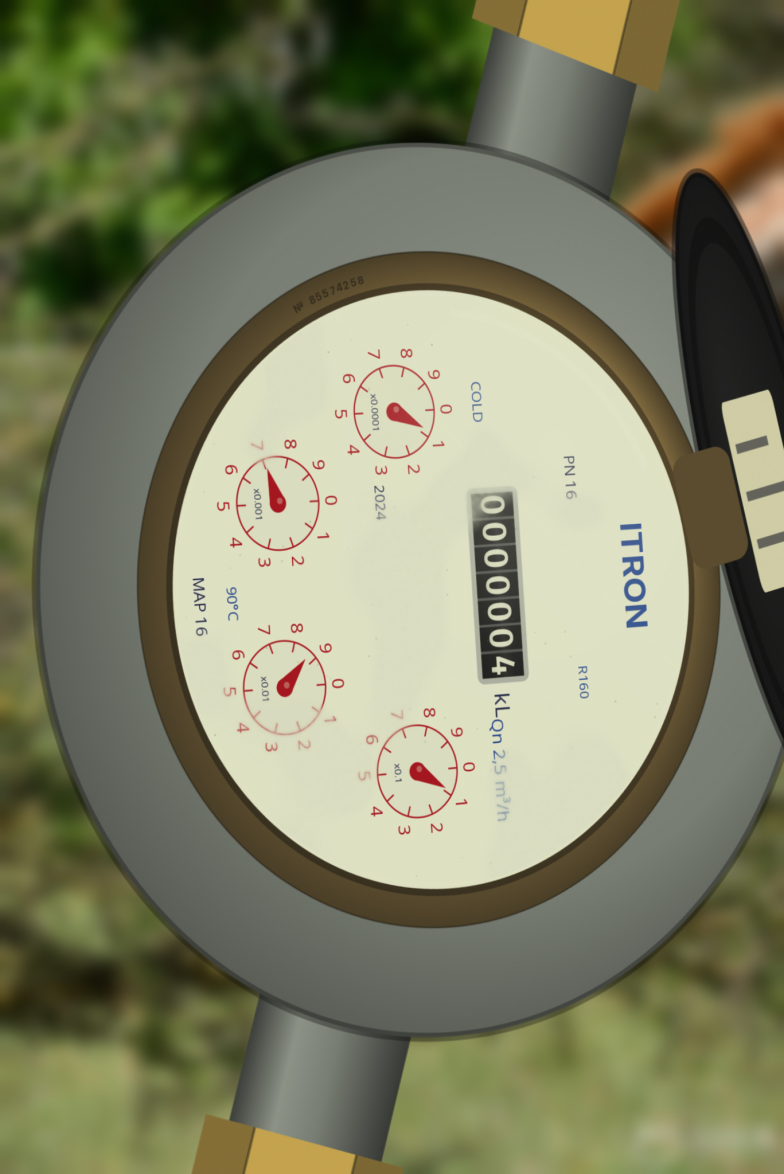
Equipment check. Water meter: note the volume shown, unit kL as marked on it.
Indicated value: 4.0870 kL
